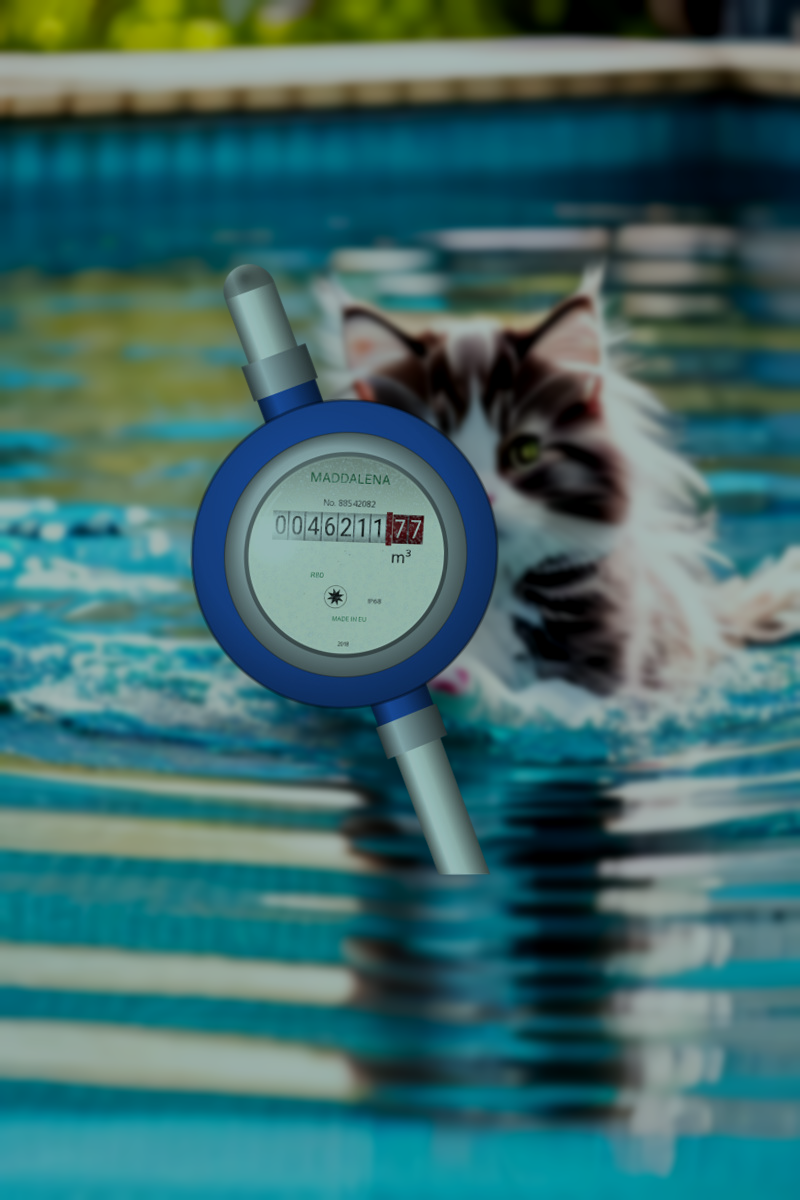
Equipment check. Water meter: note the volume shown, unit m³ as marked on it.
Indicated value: 46211.77 m³
